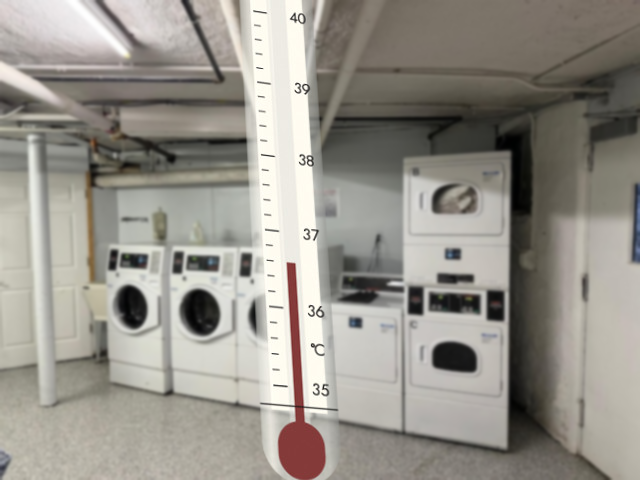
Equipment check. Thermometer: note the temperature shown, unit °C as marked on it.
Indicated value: 36.6 °C
